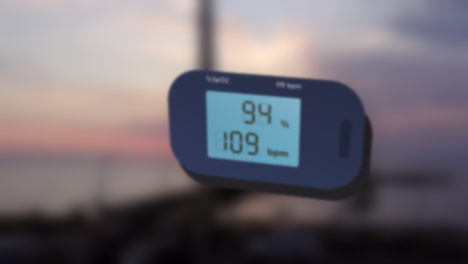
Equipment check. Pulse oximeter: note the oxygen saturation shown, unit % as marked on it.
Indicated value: 94 %
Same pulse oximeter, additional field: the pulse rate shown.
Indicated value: 109 bpm
